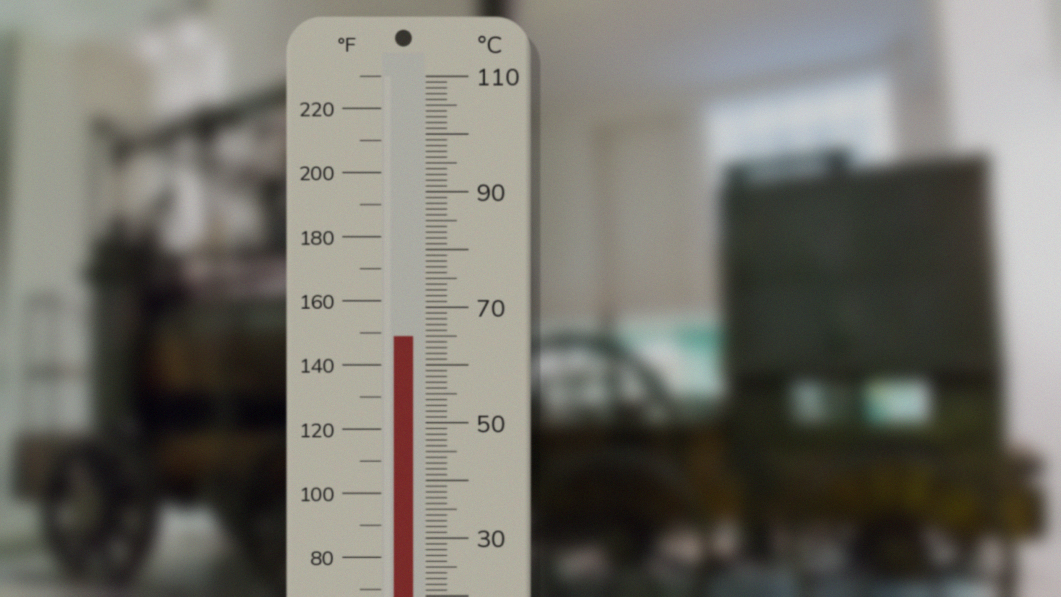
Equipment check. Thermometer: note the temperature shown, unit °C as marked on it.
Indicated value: 65 °C
